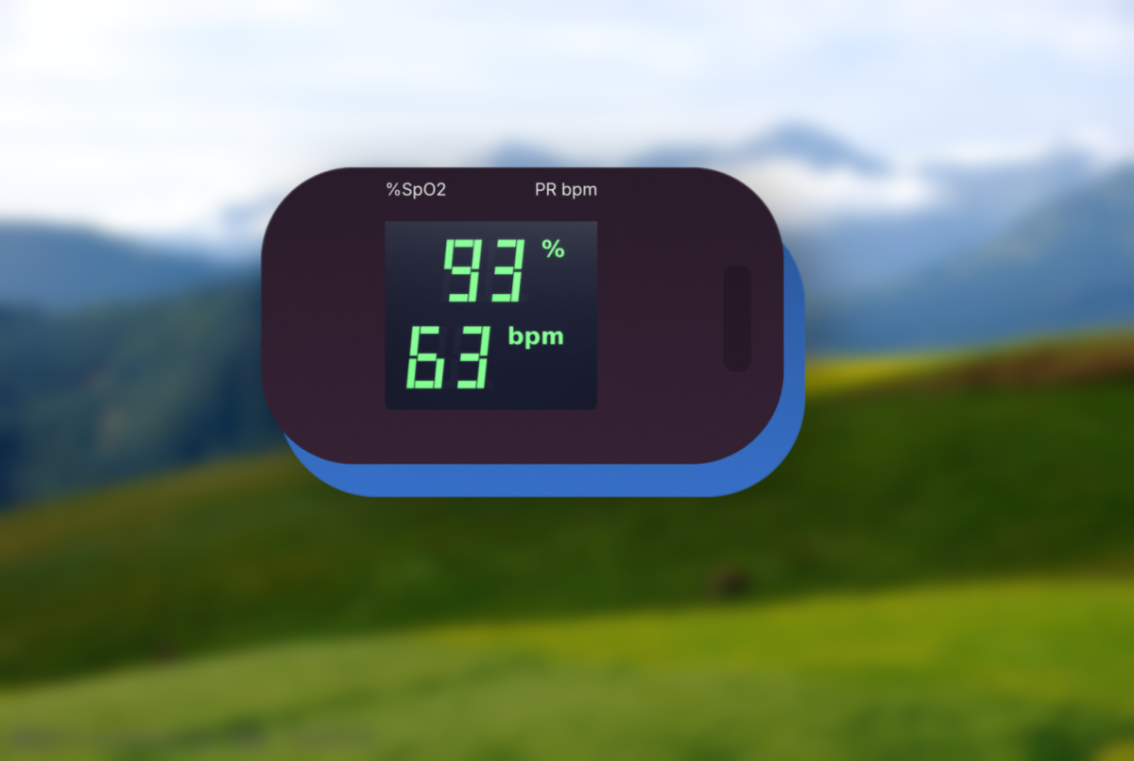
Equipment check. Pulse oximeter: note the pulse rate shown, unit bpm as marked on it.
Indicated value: 63 bpm
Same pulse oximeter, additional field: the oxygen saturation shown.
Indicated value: 93 %
